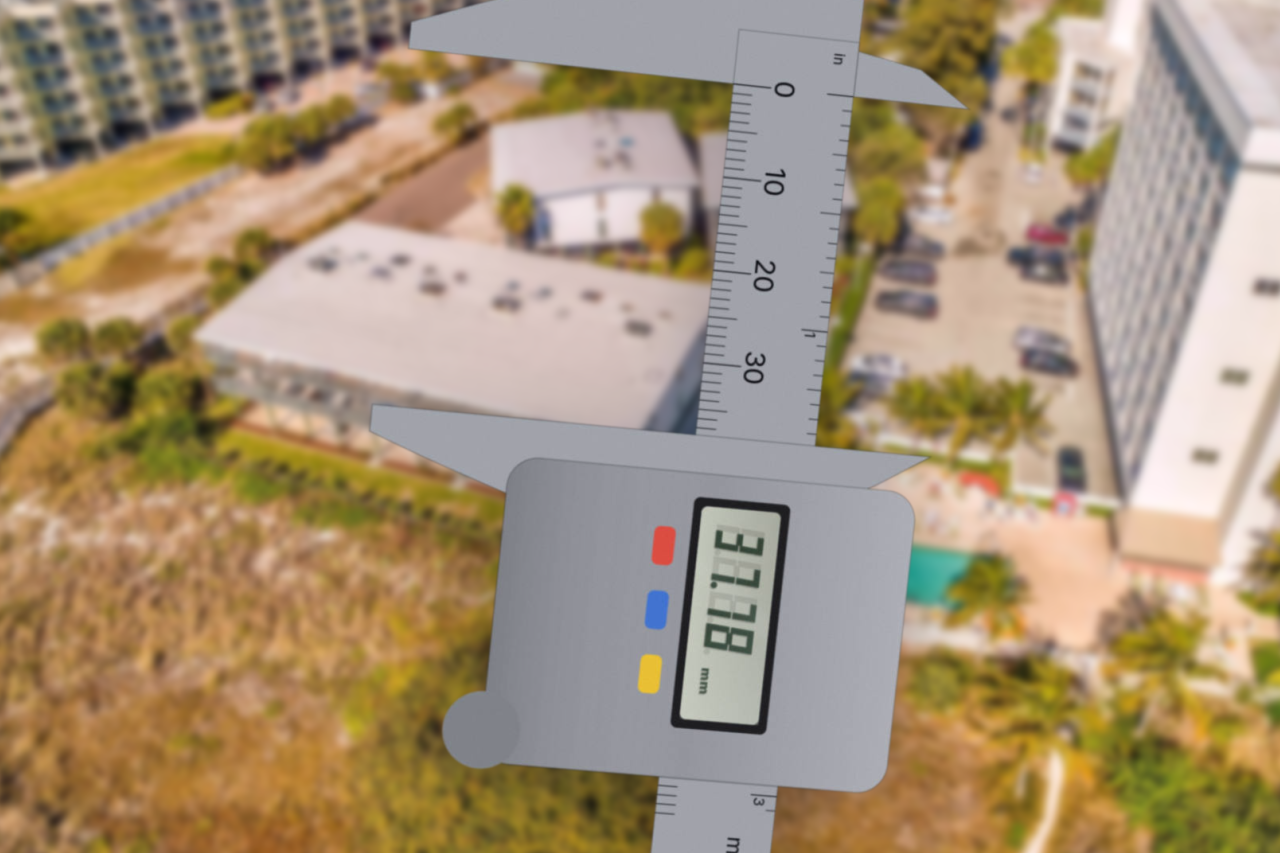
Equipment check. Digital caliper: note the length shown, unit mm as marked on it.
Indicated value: 37.78 mm
